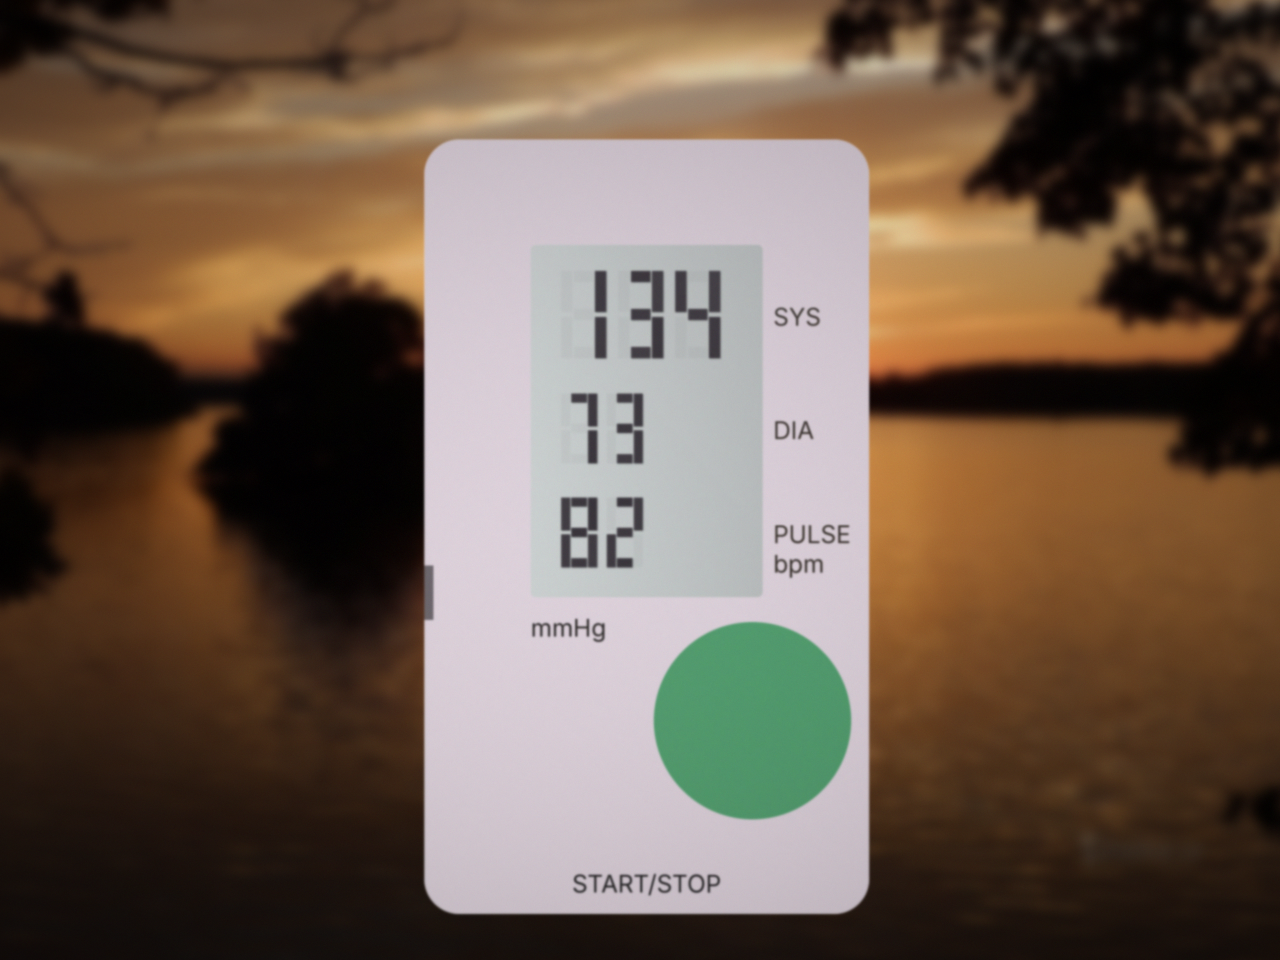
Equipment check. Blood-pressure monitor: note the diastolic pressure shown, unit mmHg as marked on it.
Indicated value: 73 mmHg
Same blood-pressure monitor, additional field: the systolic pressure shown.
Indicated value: 134 mmHg
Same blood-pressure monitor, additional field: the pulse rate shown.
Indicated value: 82 bpm
